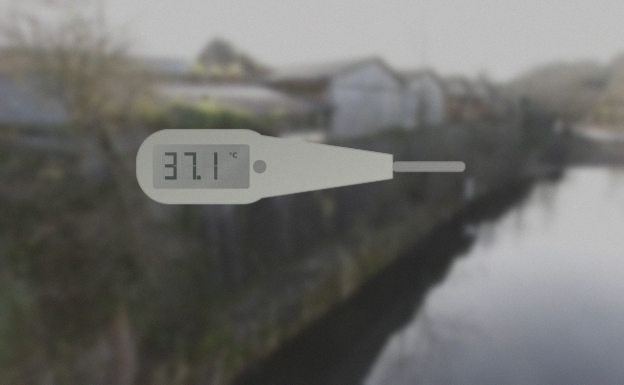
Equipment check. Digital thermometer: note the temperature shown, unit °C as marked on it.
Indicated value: 37.1 °C
